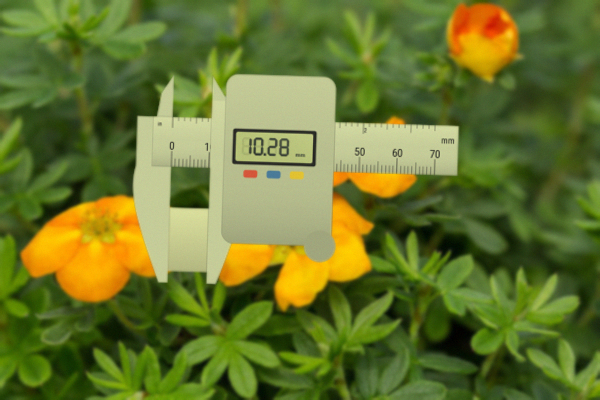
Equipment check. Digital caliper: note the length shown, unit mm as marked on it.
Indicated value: 10.28 mm
